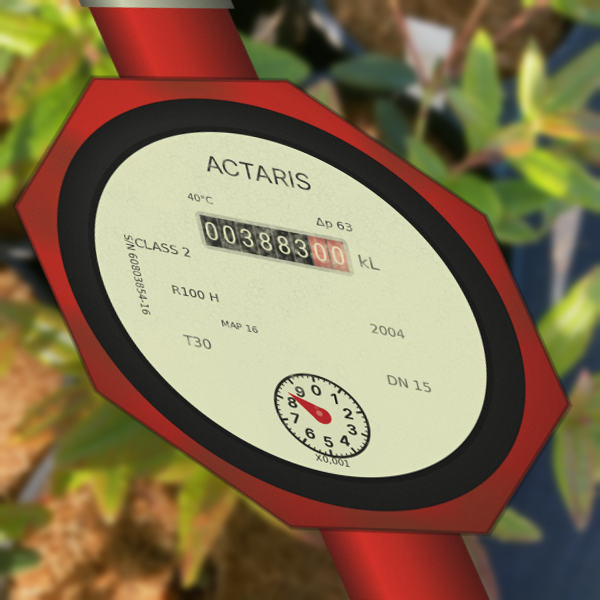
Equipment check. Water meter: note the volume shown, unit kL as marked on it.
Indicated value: 3883.008 kL
